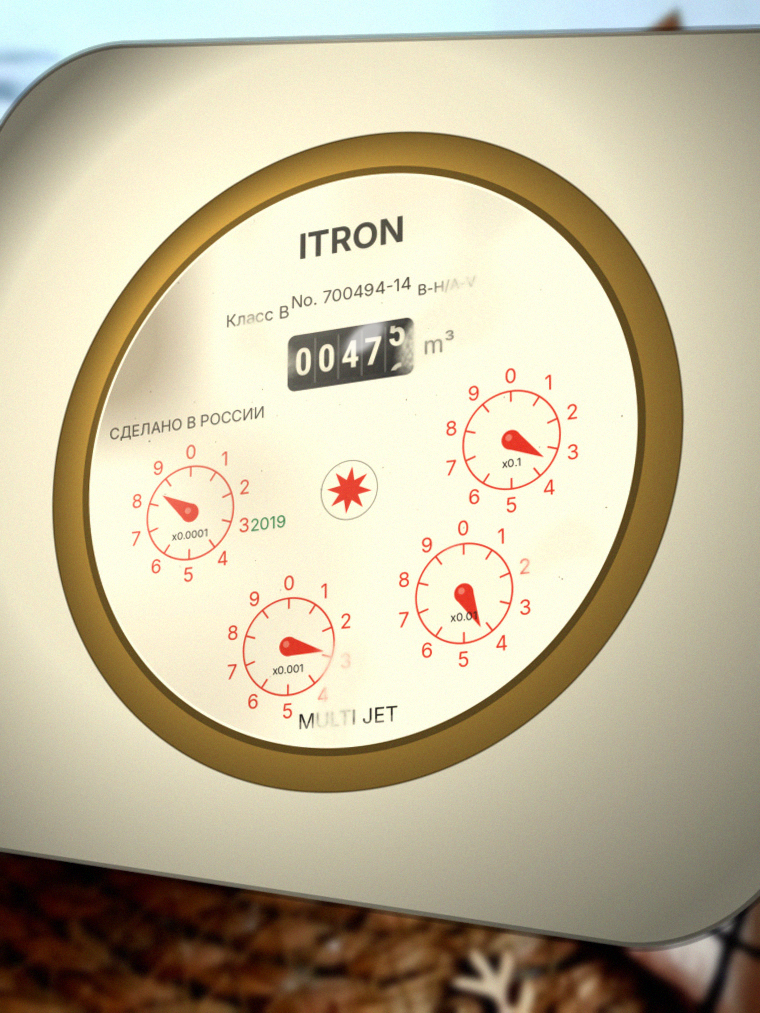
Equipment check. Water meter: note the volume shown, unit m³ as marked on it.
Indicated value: 475.3428 m³
